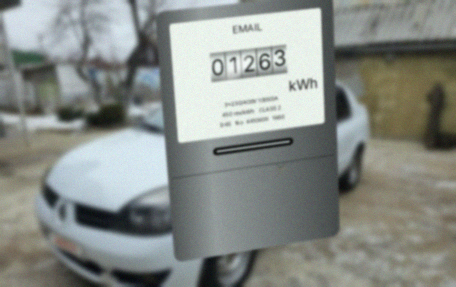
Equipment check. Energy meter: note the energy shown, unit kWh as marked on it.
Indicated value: 1263 kWh
